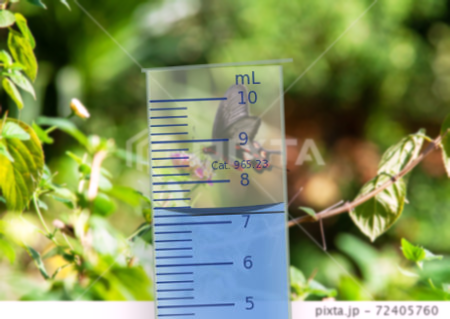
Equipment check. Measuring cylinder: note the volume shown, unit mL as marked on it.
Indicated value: 7.2 mL
